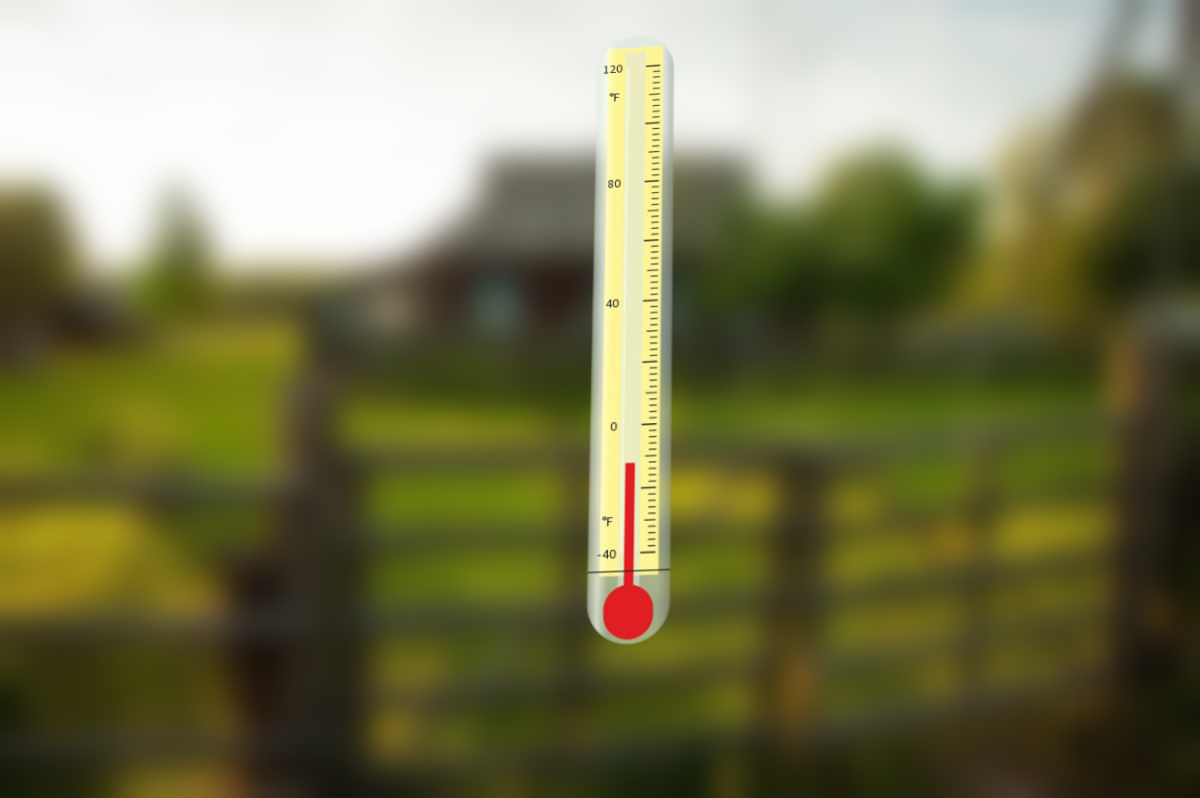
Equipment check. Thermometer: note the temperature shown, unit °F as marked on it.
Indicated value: -12 °F
